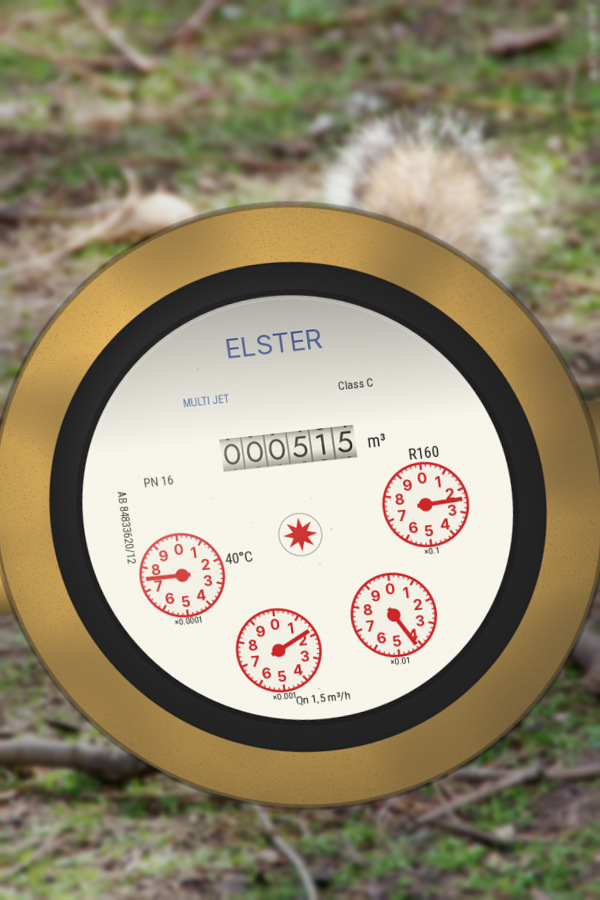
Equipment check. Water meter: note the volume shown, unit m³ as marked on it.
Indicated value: 515.2417 m³
